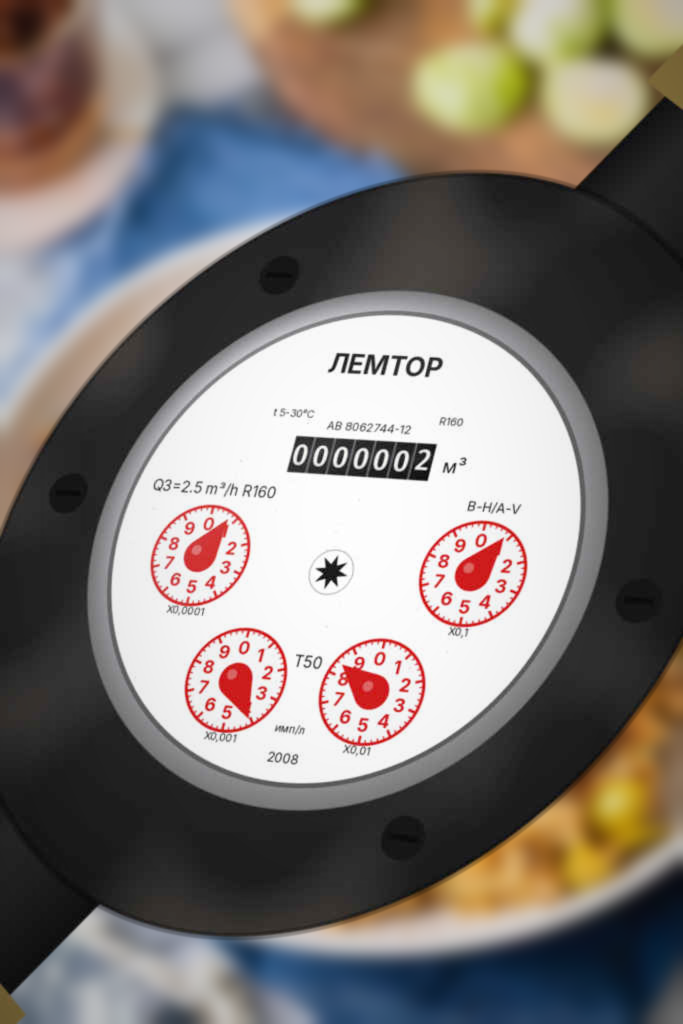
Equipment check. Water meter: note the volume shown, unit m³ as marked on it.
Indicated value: 2.0840 m³
